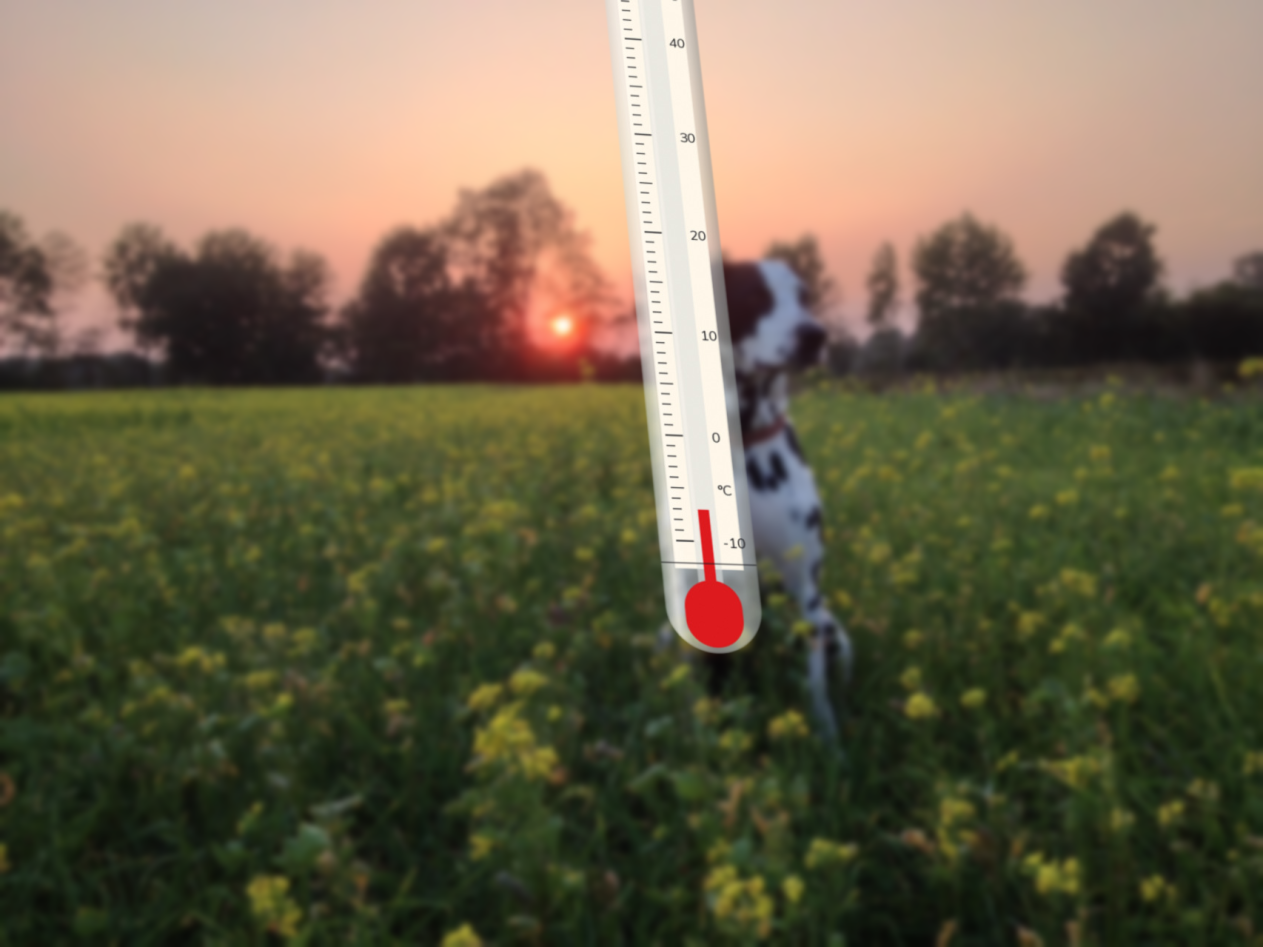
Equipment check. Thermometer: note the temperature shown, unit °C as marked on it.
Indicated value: -7 °C
